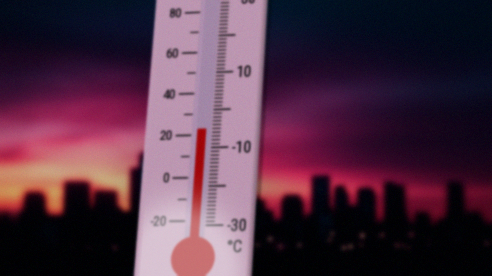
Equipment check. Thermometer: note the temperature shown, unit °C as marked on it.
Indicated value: -5 °C
